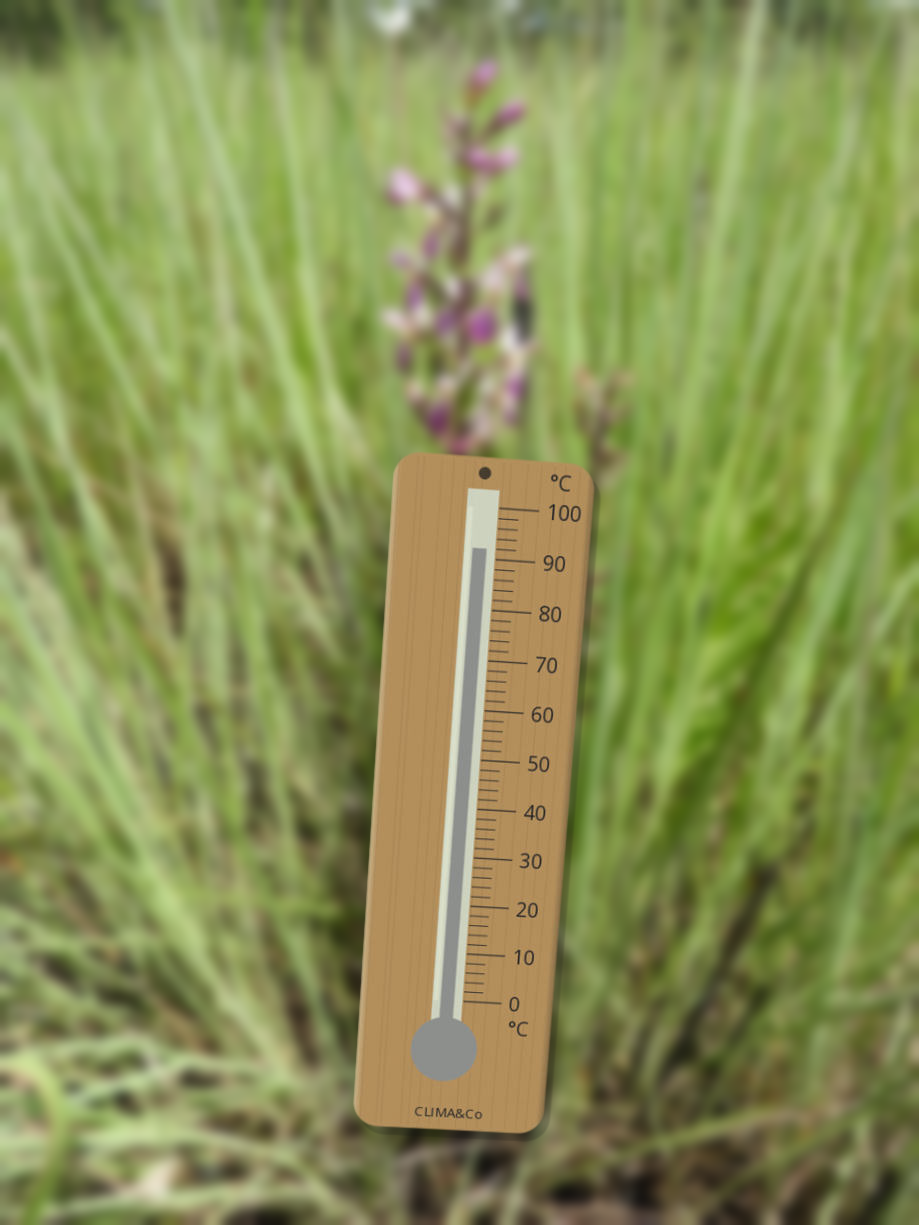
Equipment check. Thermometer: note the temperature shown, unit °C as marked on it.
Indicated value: 92 °C
